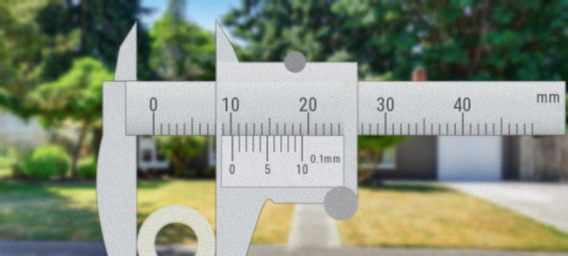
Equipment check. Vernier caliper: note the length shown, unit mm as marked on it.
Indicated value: 10.2 mm
